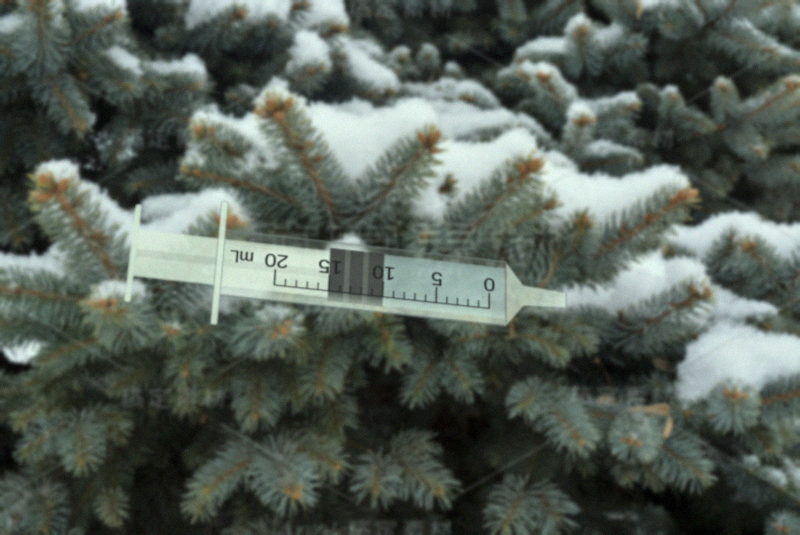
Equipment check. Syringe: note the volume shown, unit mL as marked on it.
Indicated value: 10 mL
